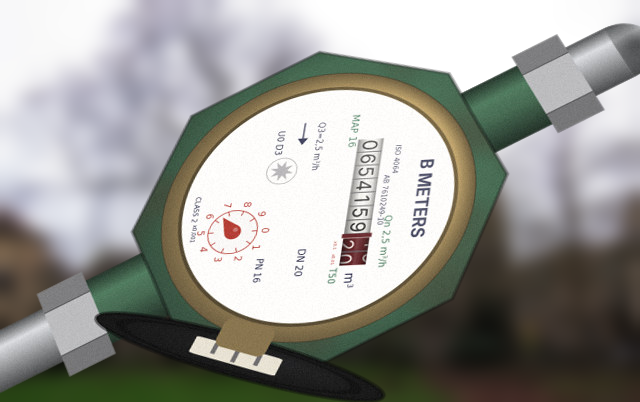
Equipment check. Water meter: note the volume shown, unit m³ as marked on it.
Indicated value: 654159.196 m³
